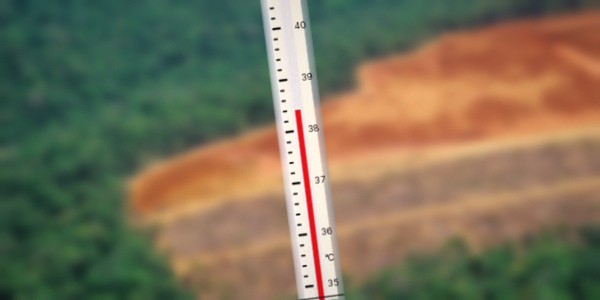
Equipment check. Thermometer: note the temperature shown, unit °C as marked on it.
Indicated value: 38.4 °C
